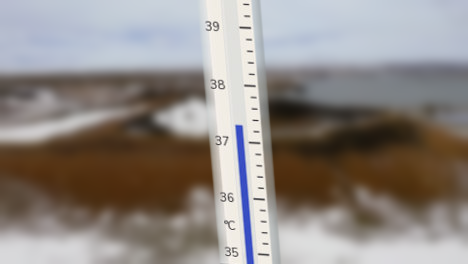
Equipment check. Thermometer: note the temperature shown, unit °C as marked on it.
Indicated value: 37.3 °C
